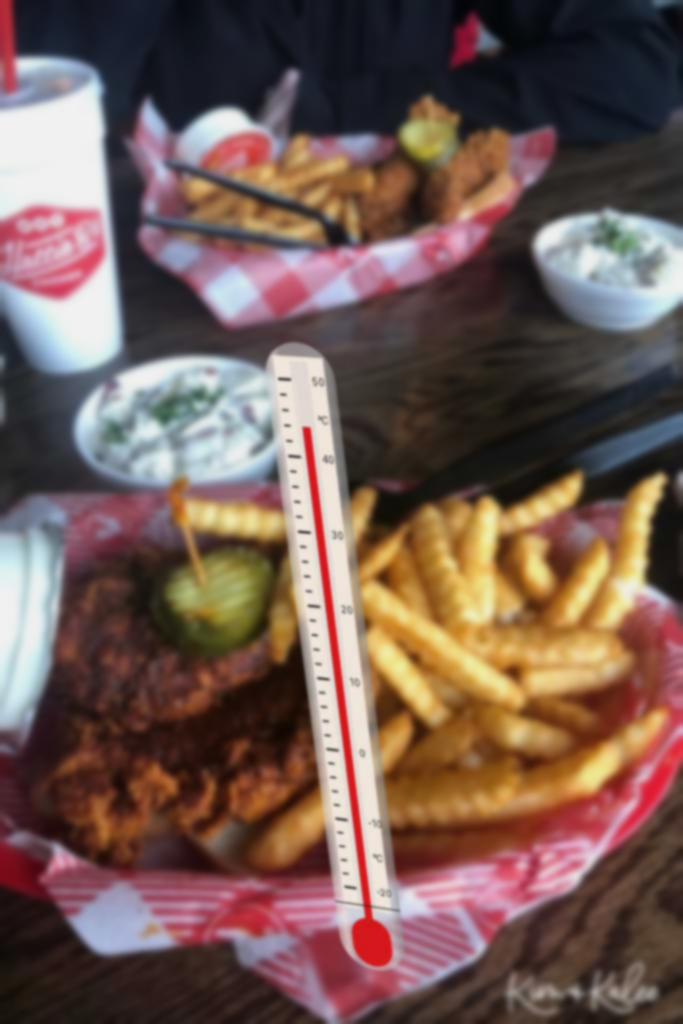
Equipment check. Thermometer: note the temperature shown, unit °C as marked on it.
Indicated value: 44 °C
